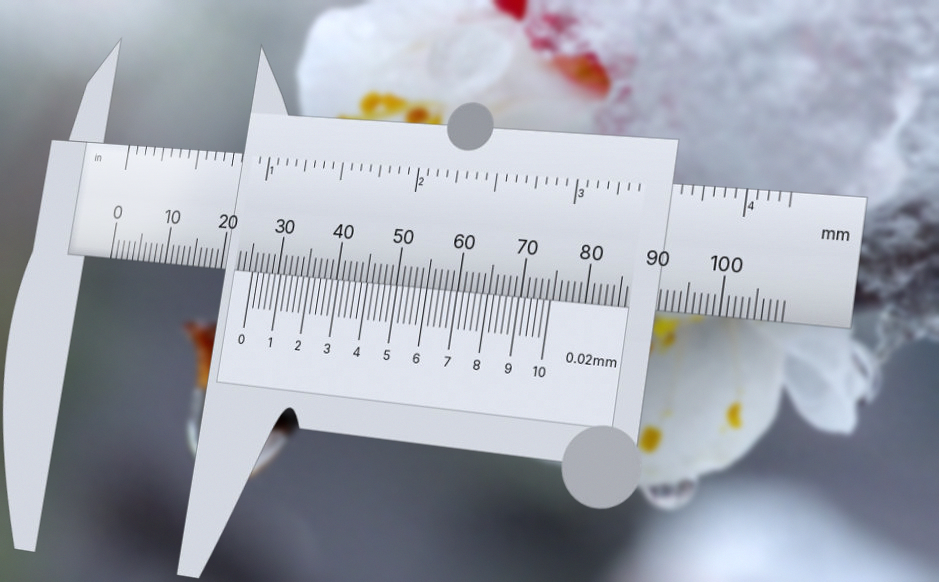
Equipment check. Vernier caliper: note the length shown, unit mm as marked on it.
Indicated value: 25.6 mm
